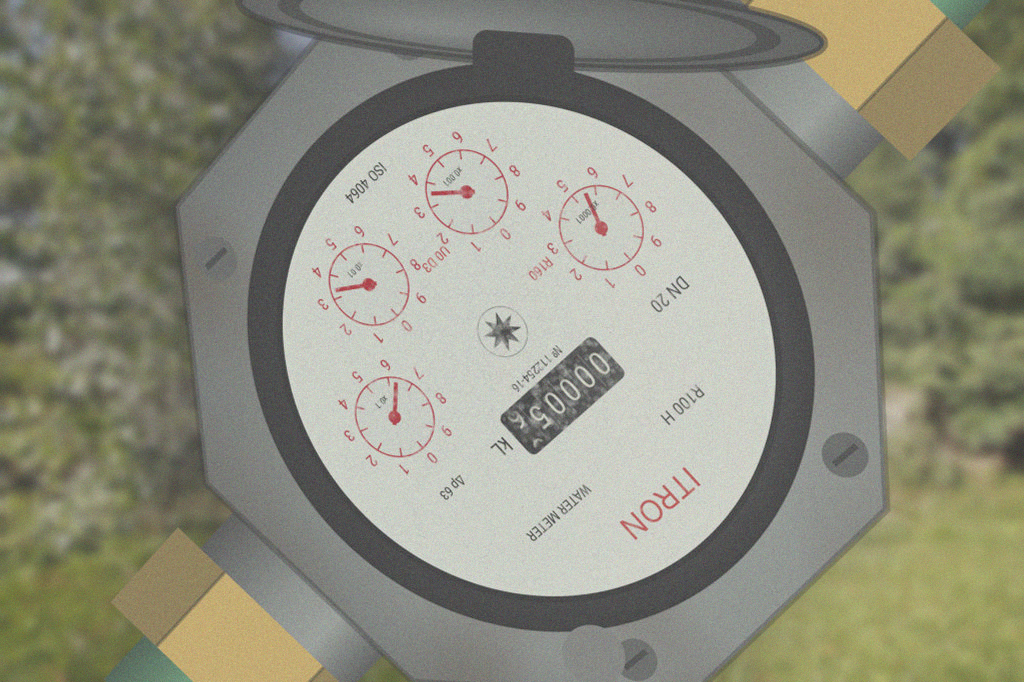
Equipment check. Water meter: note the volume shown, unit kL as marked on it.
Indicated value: 55.6335 kL
